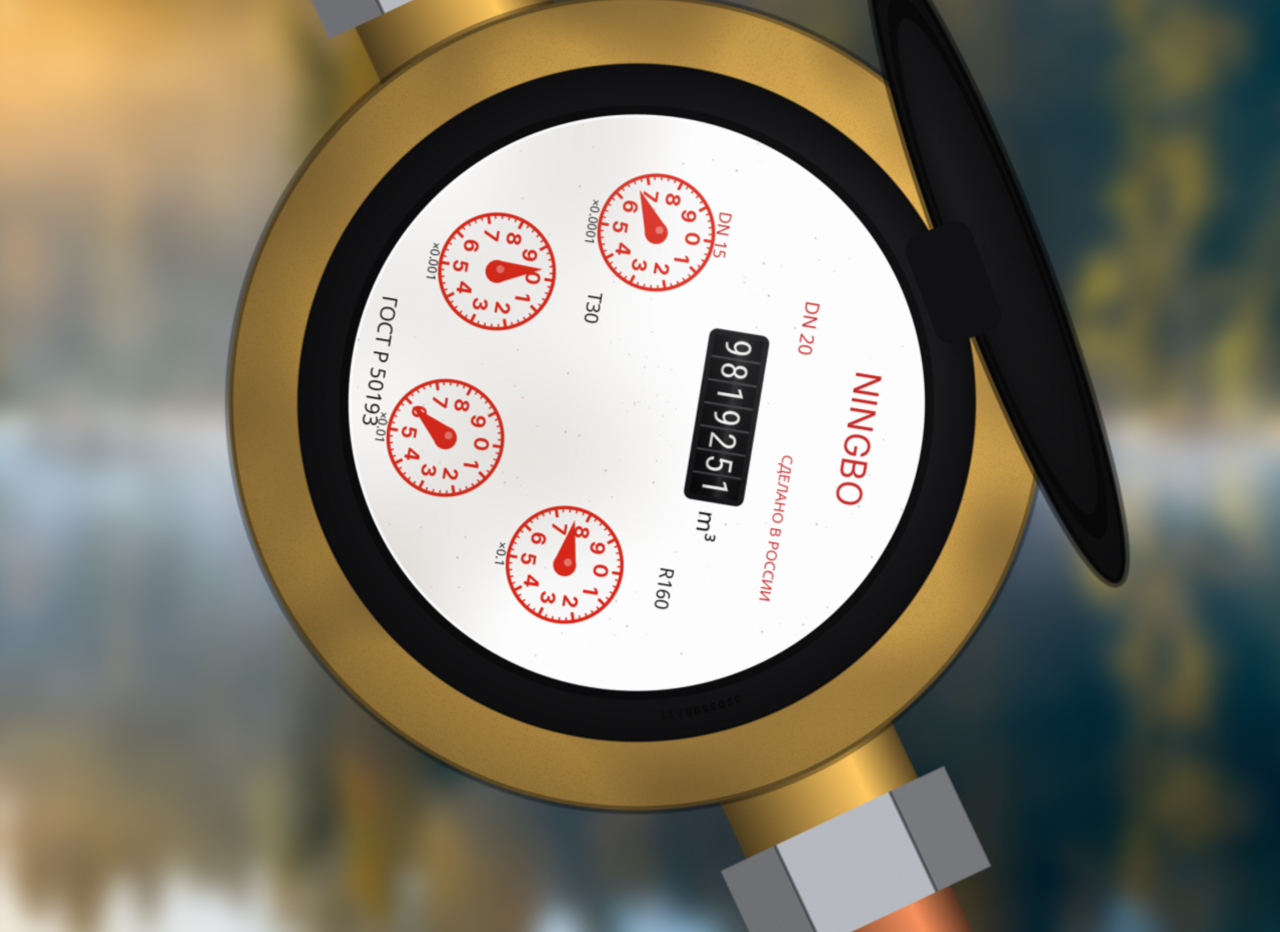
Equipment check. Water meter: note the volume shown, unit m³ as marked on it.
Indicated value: 9819251.7596 m³
